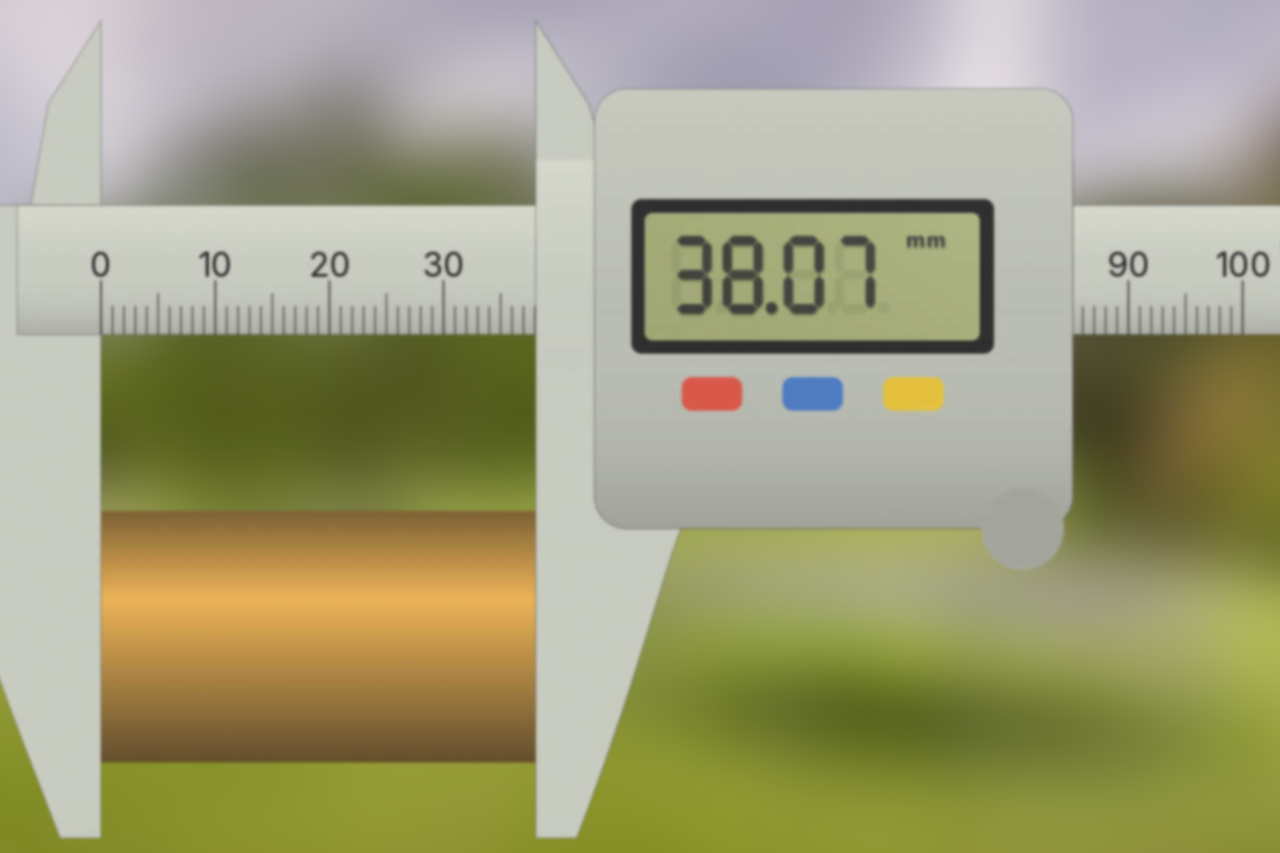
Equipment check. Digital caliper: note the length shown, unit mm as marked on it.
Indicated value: 38.07 mm
